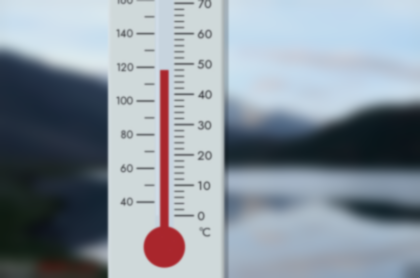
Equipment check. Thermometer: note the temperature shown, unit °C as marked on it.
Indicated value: 48 °C
